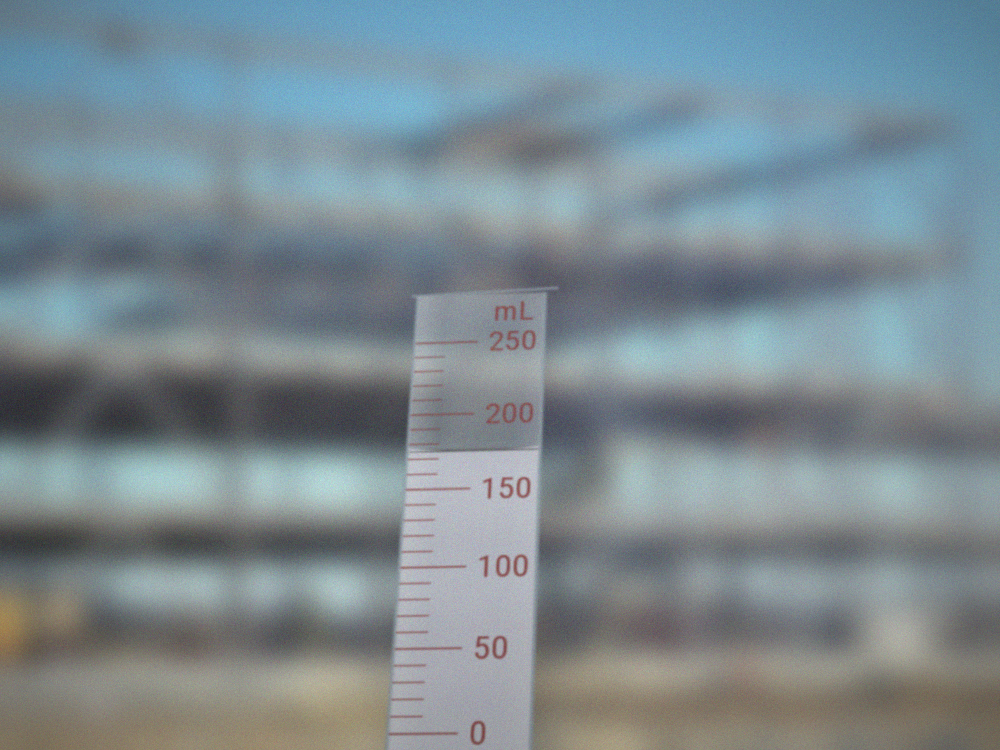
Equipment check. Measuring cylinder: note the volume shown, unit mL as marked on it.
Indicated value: 175 mL
